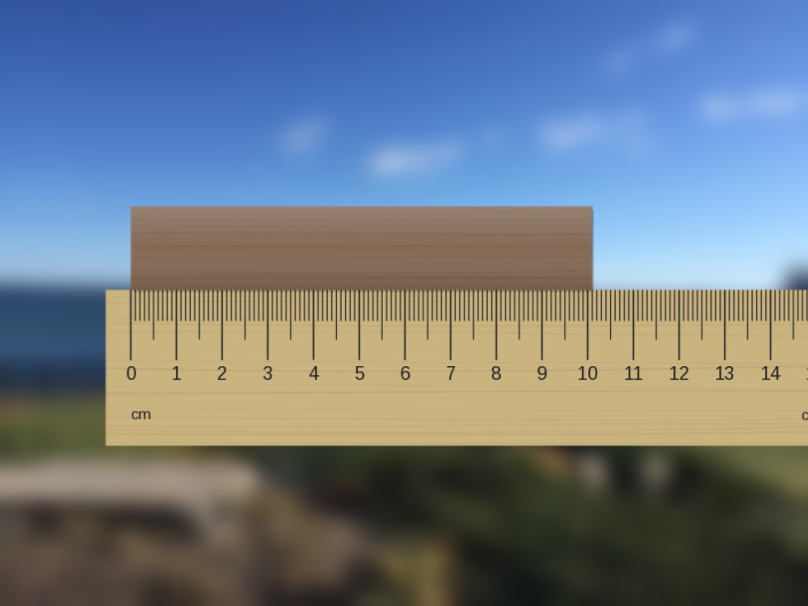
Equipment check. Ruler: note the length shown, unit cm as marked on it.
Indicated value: 10.1 cm
